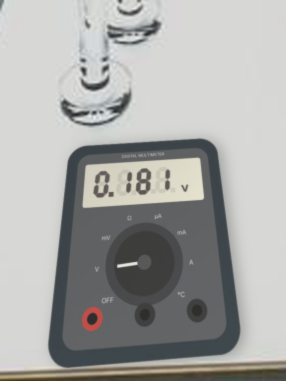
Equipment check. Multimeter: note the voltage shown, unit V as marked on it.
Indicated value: 0.181 V
